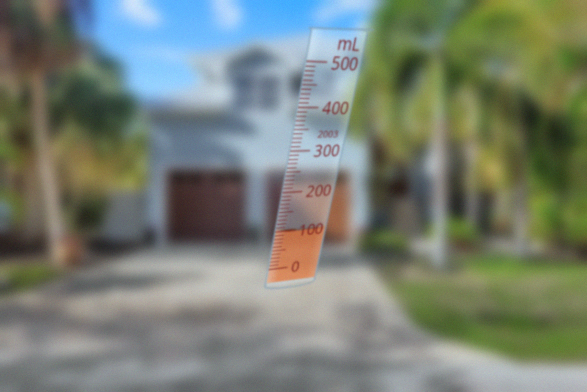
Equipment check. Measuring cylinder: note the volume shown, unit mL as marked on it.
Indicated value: 100 mL
